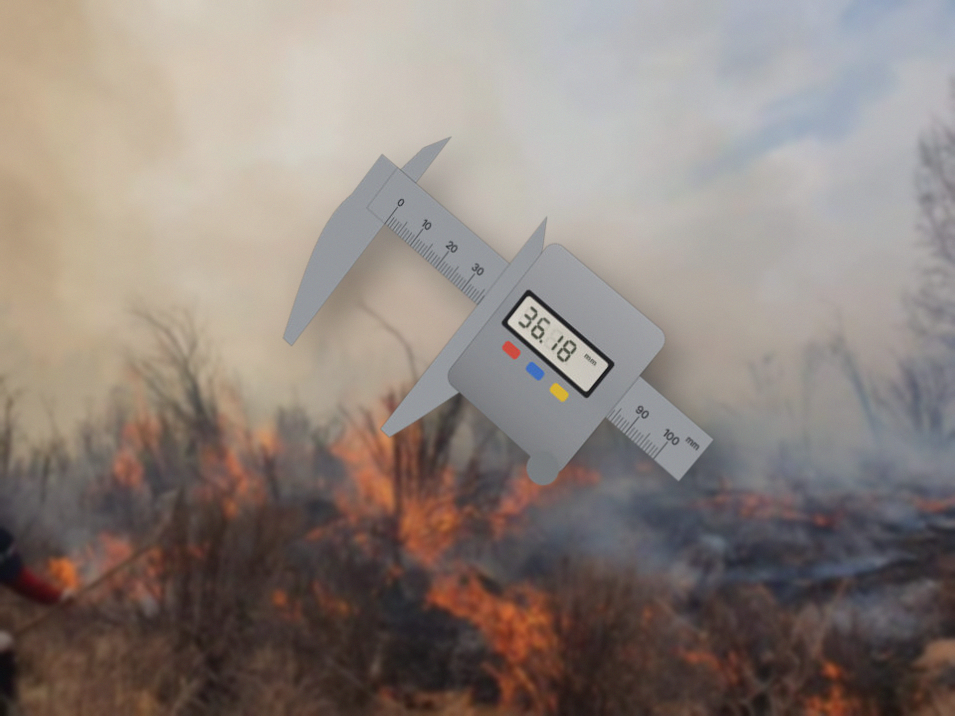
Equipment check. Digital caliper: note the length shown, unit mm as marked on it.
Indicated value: 36.18 mm
